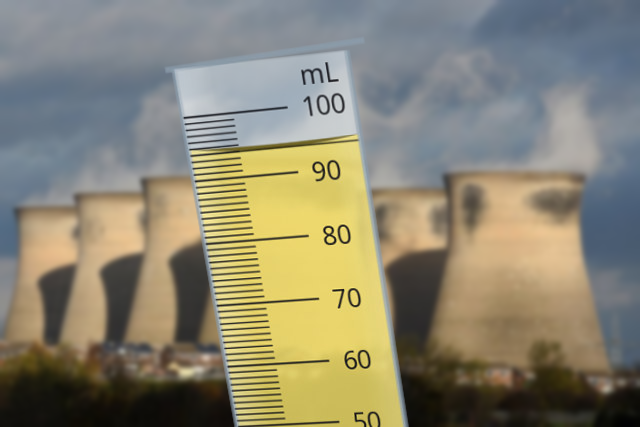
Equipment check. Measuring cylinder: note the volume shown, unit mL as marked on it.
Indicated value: 94 mL
